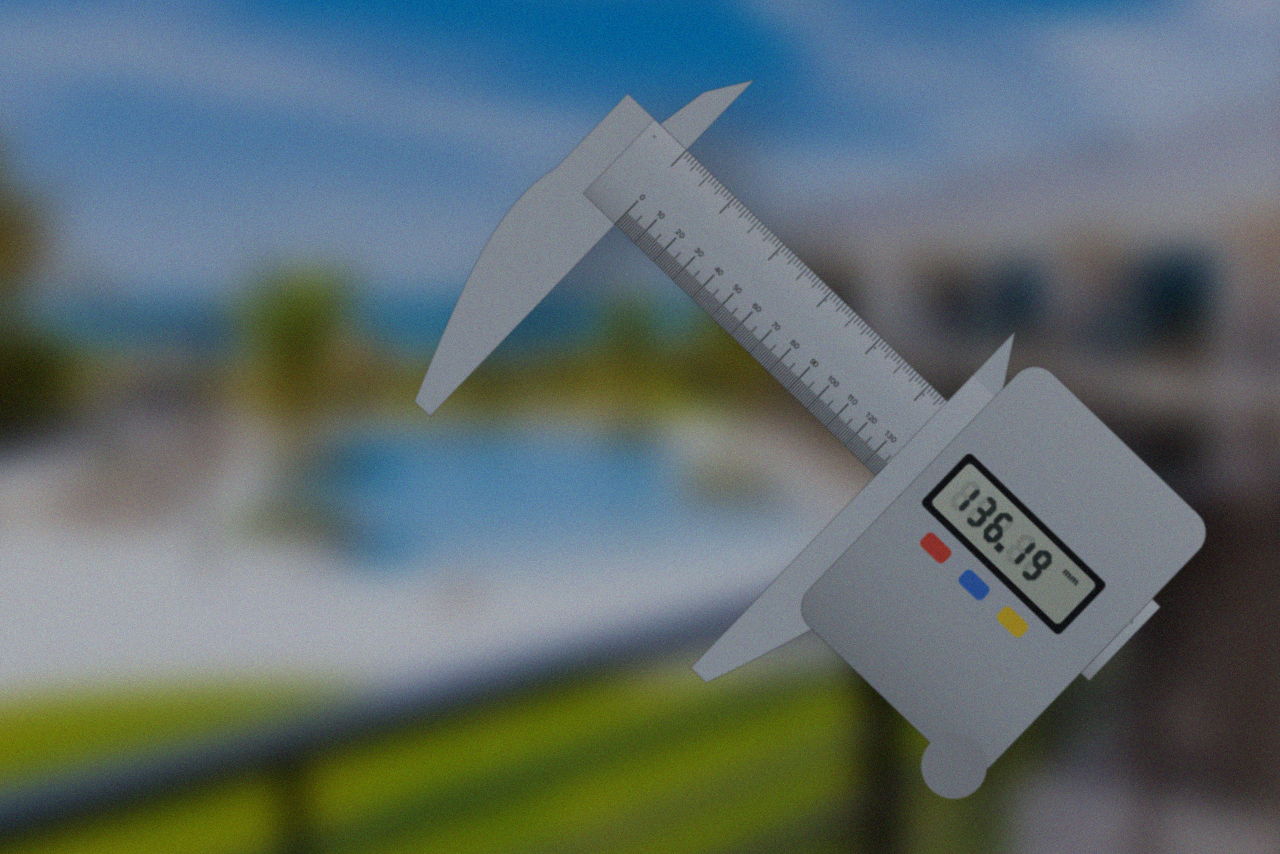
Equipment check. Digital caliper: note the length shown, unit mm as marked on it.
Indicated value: 136.19 mm
